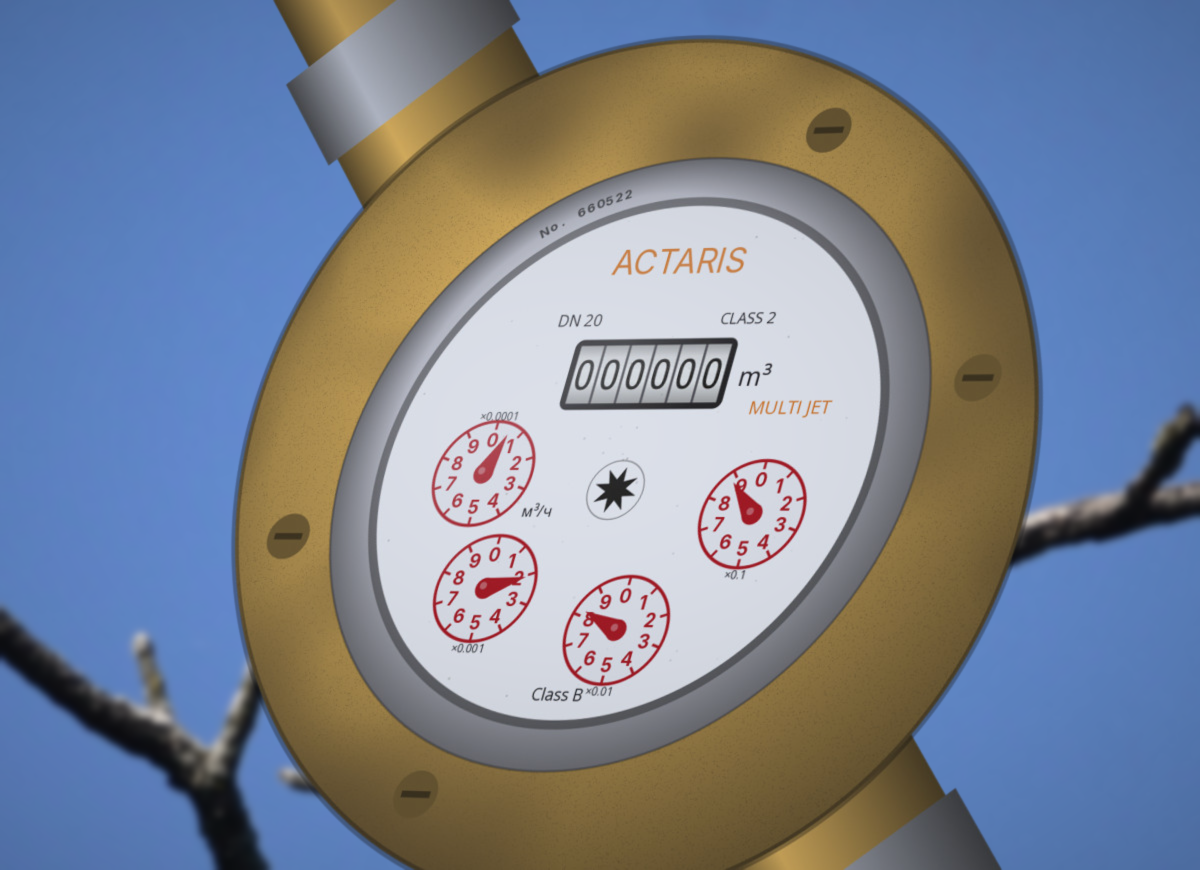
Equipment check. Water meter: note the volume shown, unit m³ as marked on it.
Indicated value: 0.8820 m³
